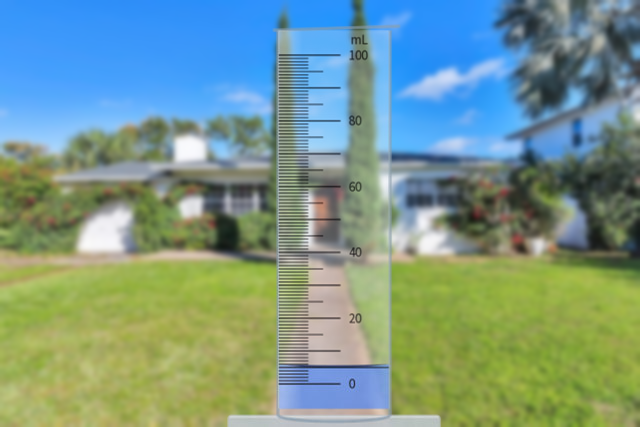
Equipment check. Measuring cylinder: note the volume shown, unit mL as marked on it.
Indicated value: 5 mL
